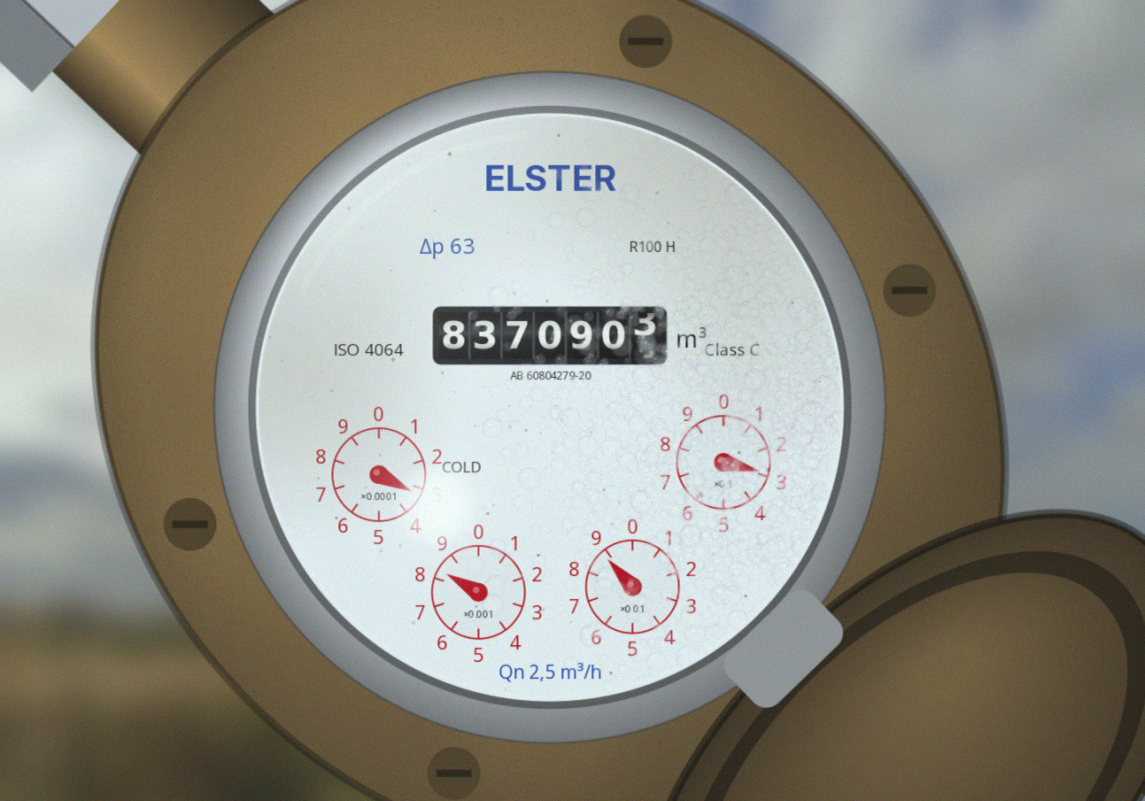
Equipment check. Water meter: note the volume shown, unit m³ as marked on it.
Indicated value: 8370903.2883 m³
